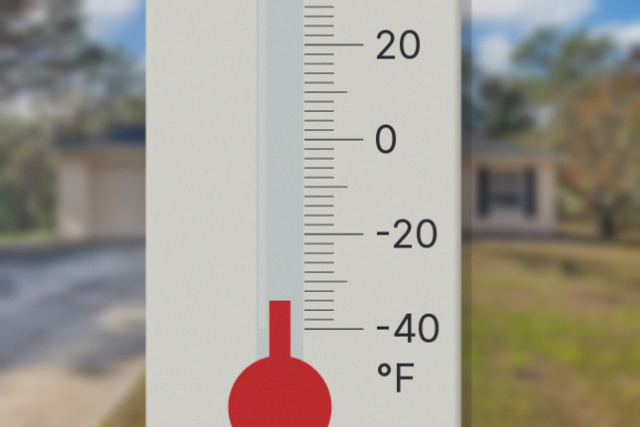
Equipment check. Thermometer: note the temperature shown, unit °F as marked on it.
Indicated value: -34 °F
